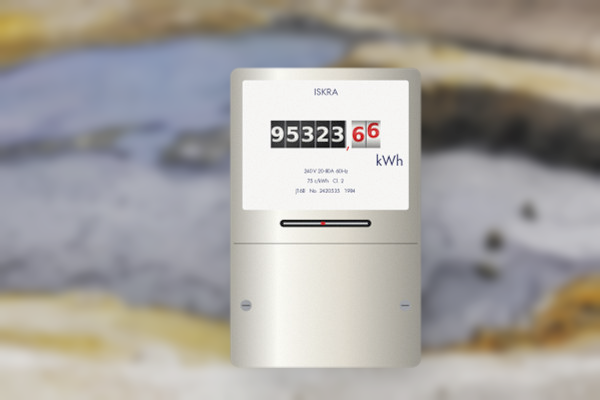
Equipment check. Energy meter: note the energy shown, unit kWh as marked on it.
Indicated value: 95323.66 kWh
